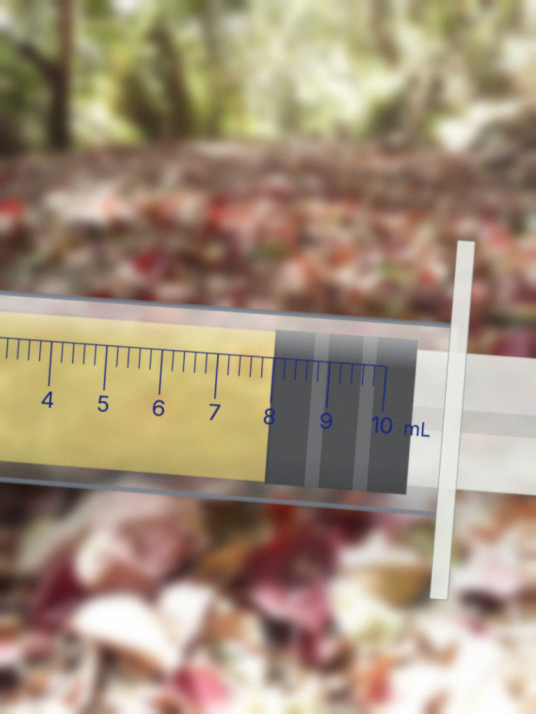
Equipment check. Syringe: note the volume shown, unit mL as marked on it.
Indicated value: 8 mL
